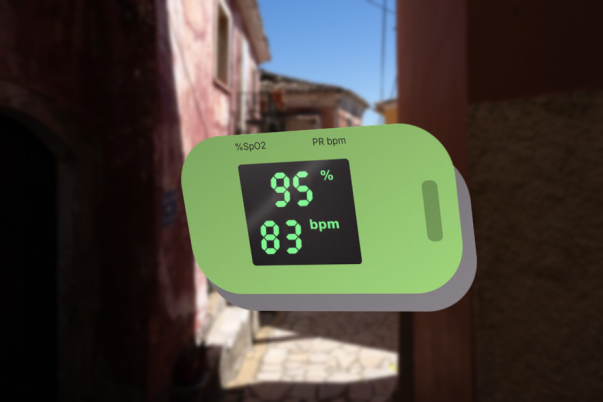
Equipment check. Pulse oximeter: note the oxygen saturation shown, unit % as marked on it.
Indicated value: 95 %
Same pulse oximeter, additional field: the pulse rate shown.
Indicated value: 83 bpm
